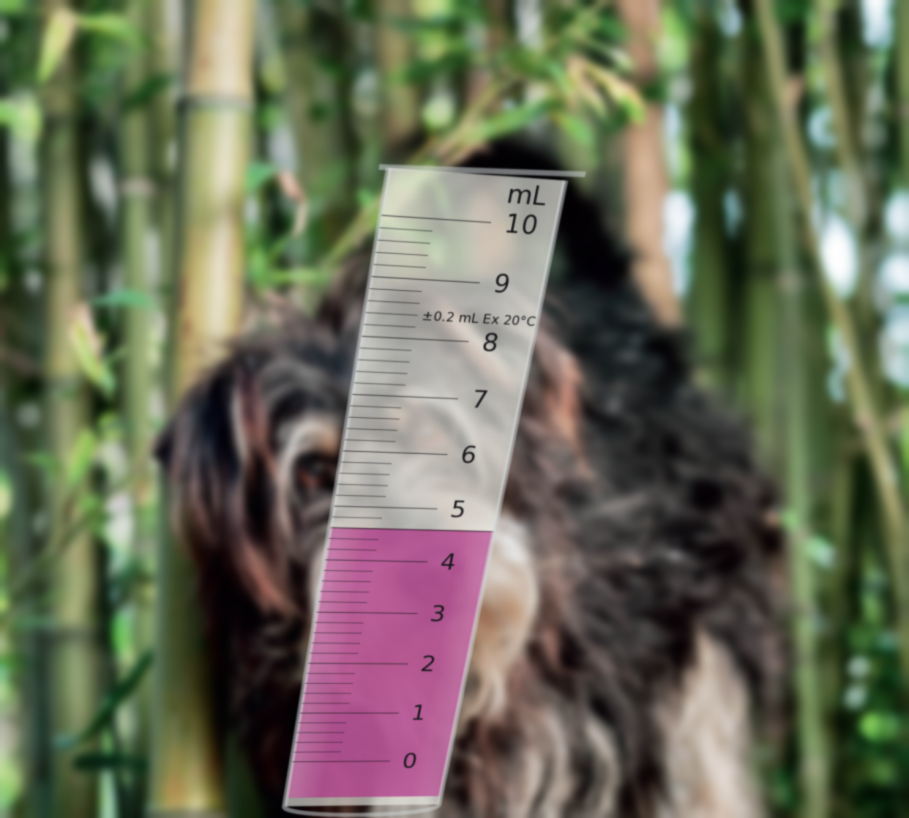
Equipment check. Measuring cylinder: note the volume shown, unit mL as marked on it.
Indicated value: 4.6 mL
